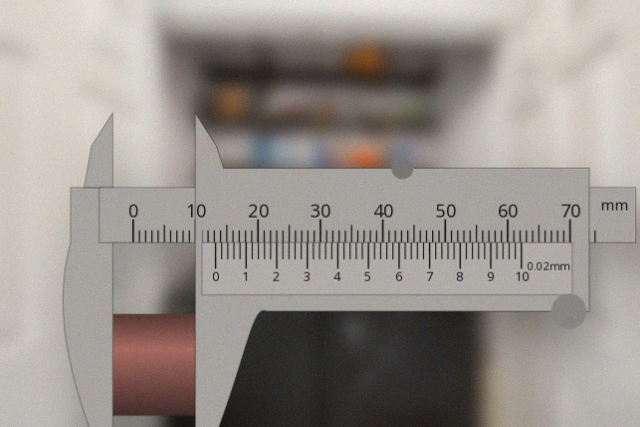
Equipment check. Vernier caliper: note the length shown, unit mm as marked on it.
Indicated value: 13.2 mm
